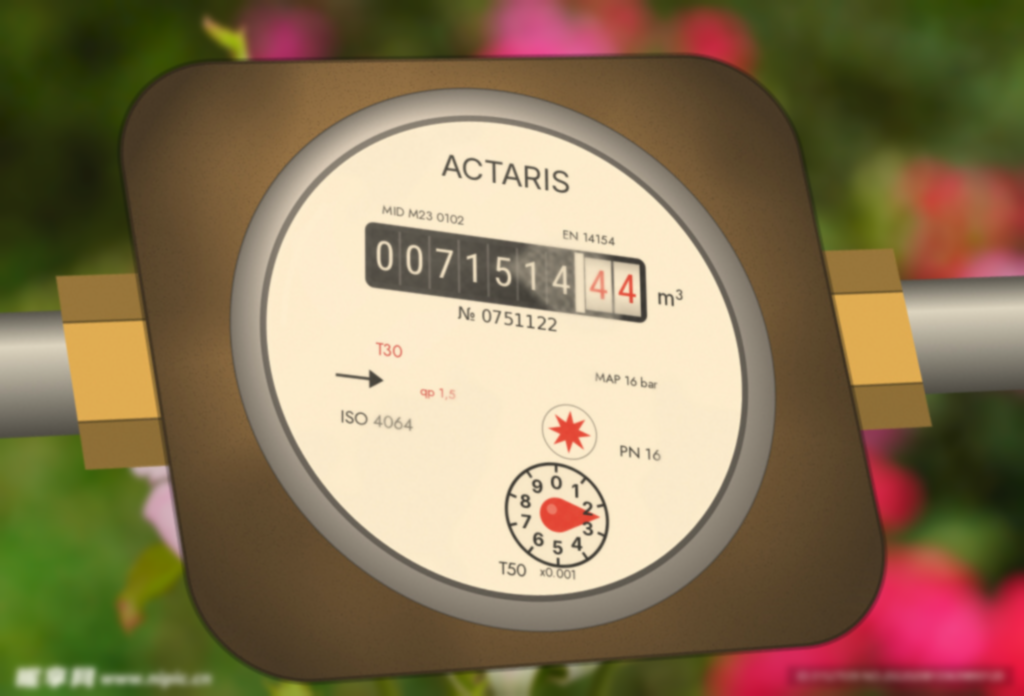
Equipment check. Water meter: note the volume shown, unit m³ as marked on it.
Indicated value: 71514.442 m³
